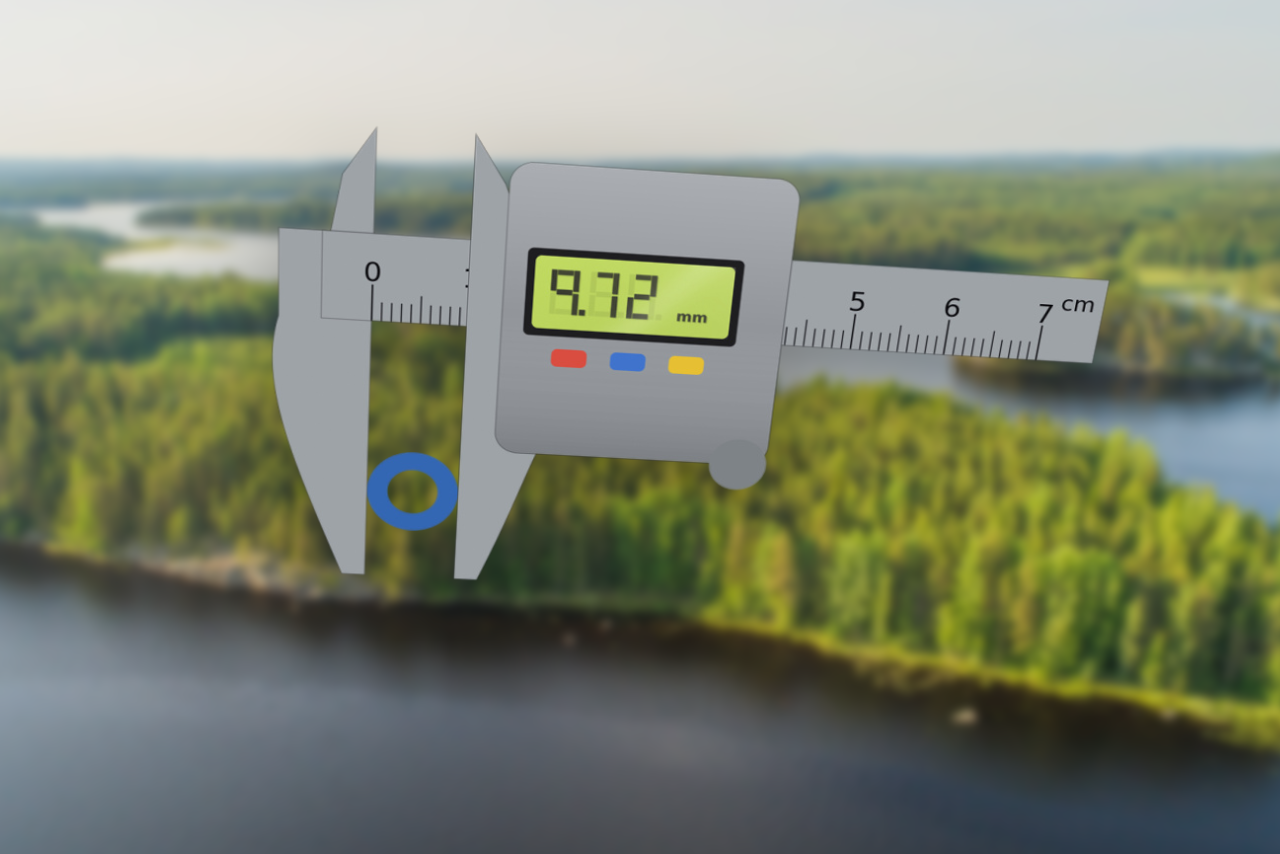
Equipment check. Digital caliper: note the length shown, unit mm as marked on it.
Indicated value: 9.72 mm
